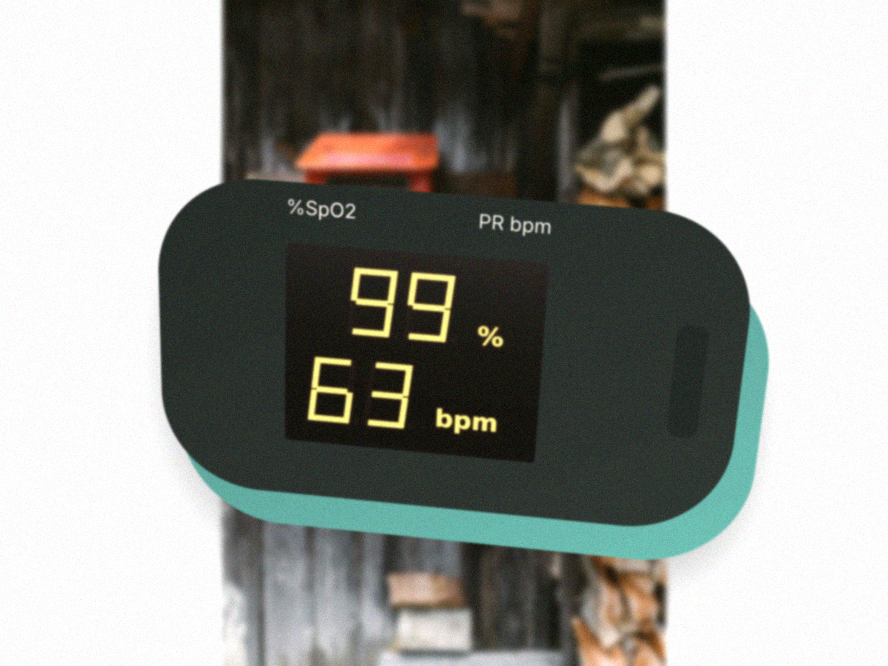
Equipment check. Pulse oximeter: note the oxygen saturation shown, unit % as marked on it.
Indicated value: 99 %
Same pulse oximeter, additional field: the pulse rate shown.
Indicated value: 63 bpm
